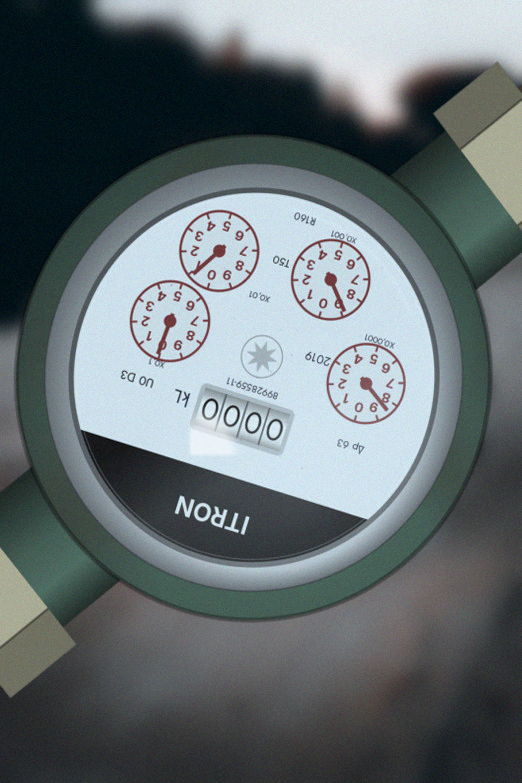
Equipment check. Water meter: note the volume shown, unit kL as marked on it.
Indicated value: 0.0088 kL
